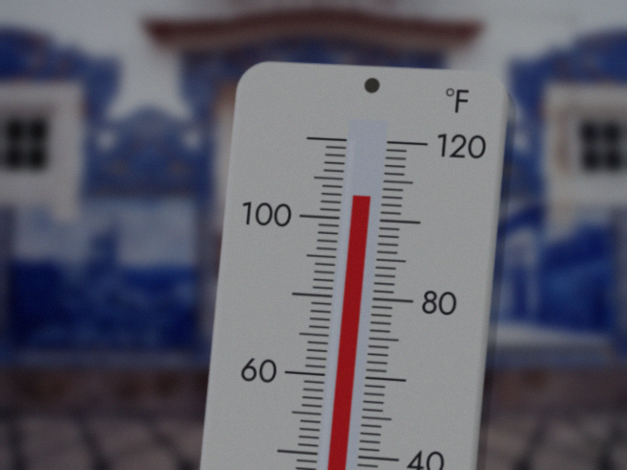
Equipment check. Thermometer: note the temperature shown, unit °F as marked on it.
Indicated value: 106 °F
